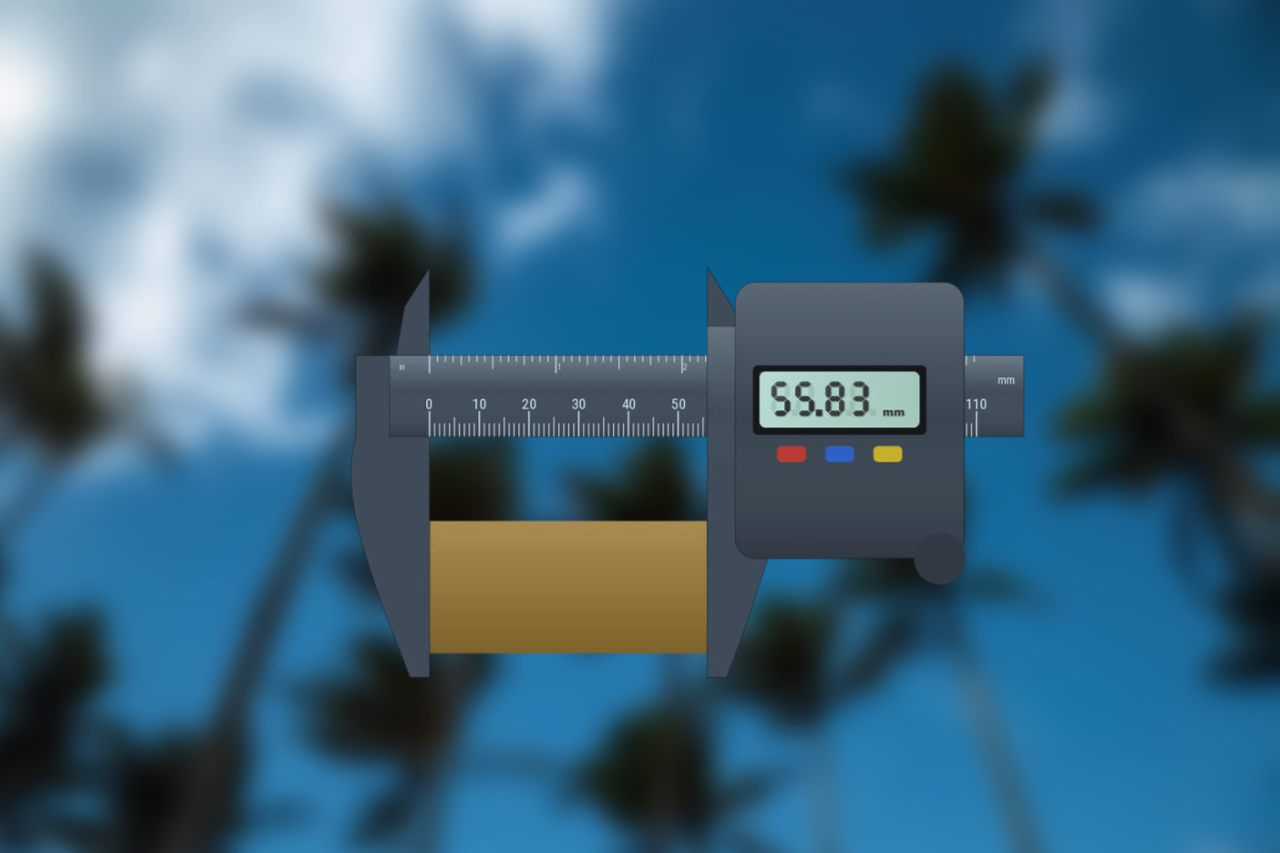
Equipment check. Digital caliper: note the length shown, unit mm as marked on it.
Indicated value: 55.83 mm
